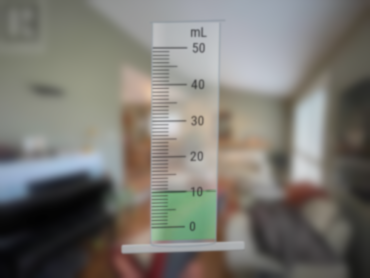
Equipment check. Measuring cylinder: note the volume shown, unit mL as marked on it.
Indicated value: 10 mL
